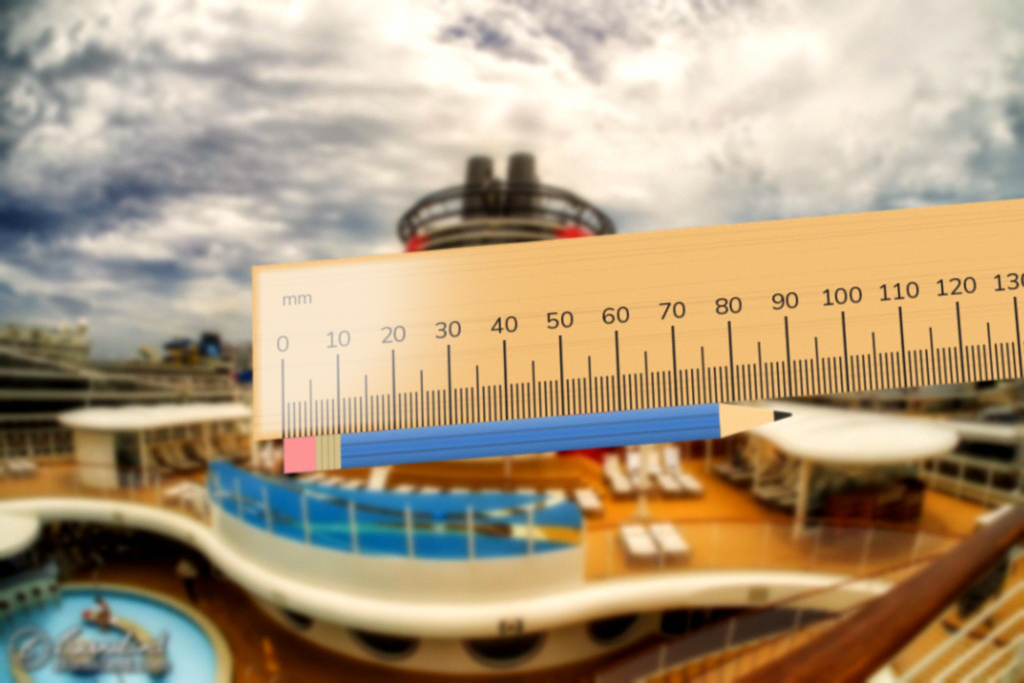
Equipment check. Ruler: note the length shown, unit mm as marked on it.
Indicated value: 90 mm
